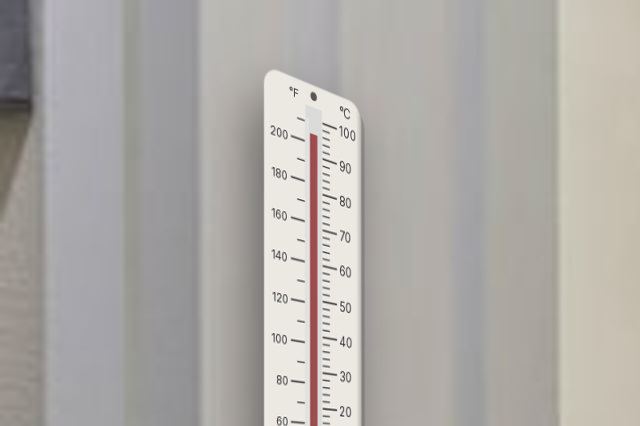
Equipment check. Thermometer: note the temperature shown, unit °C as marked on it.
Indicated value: 96 °C
